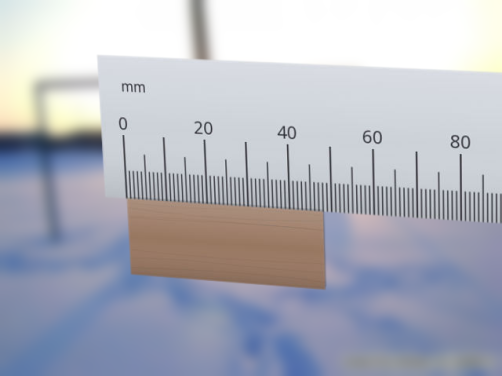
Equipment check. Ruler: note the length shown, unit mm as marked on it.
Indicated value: 48 mm
